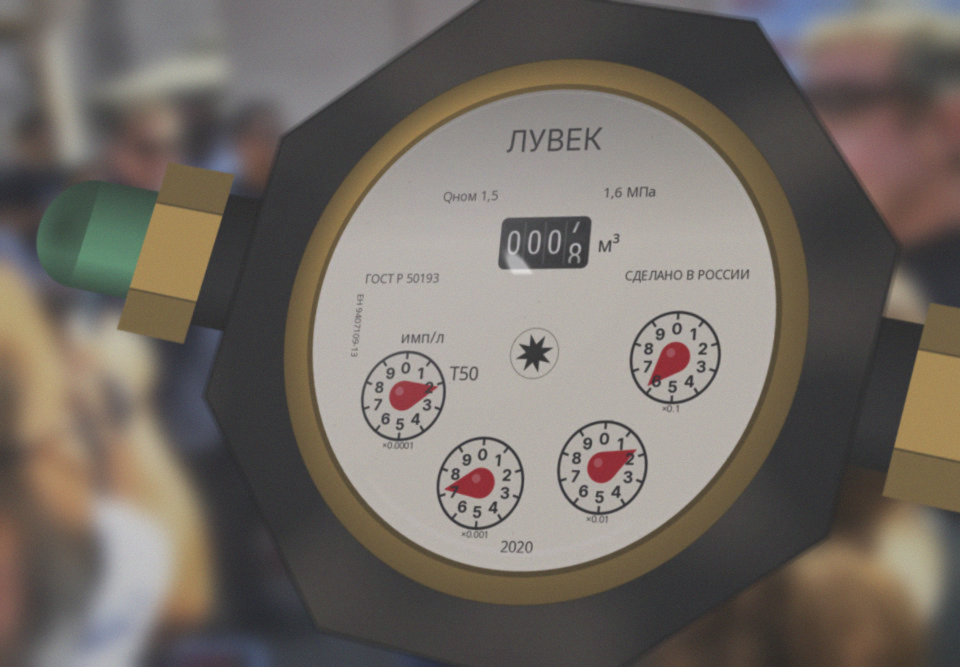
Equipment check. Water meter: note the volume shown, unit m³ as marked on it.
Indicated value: 7.6172 m³
